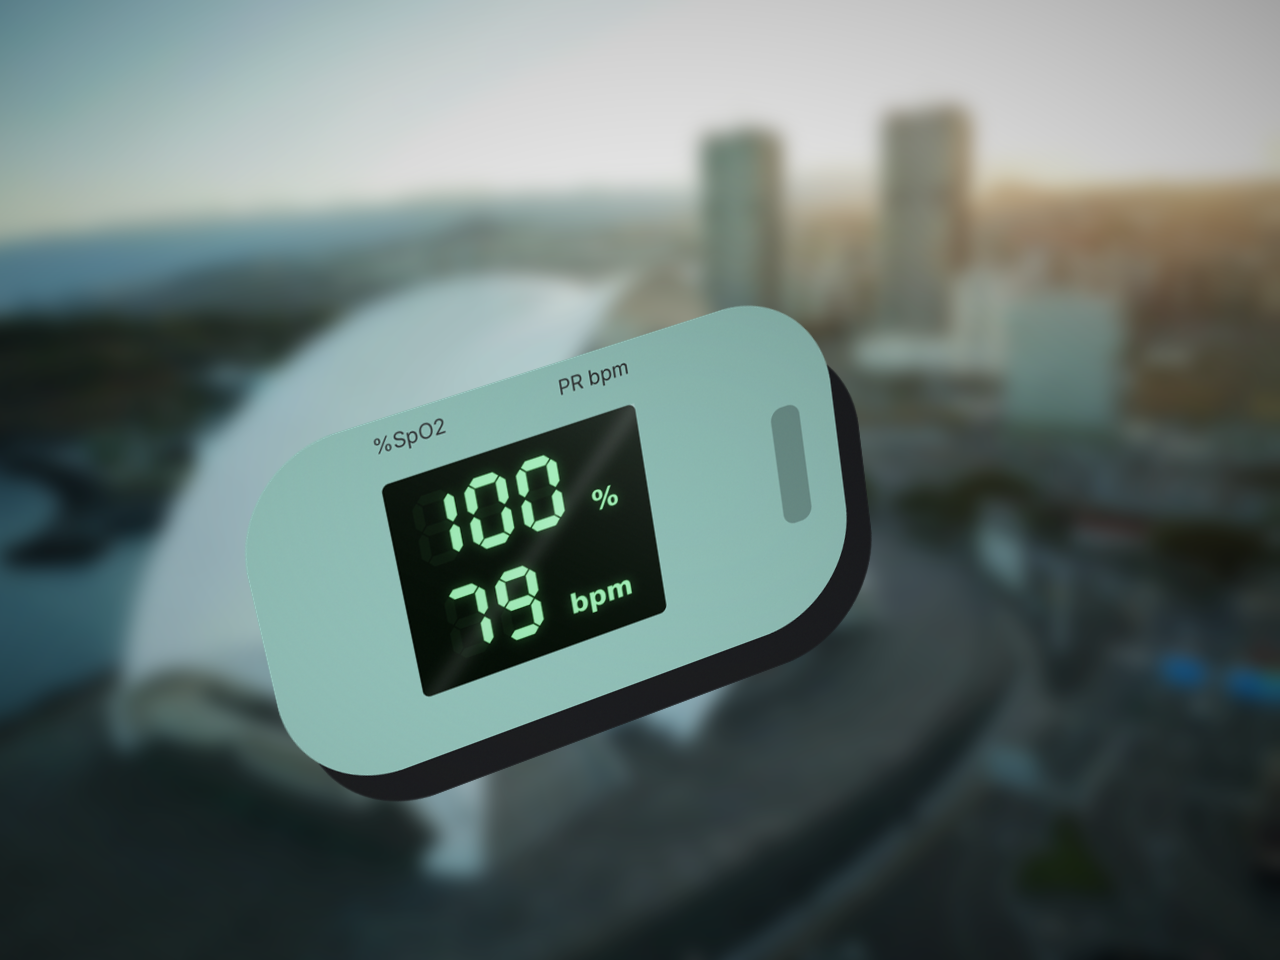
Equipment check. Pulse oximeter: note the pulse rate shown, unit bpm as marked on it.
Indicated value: 79 bpm
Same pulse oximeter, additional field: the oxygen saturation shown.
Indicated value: 100 %
